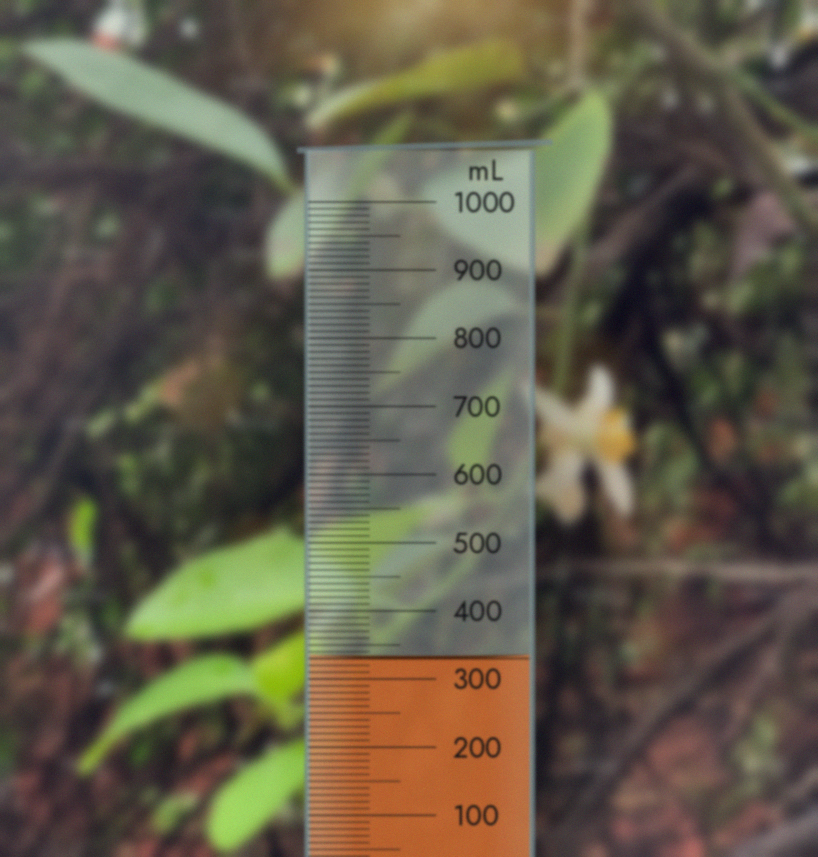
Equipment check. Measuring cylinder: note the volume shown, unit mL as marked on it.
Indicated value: 330 mL
